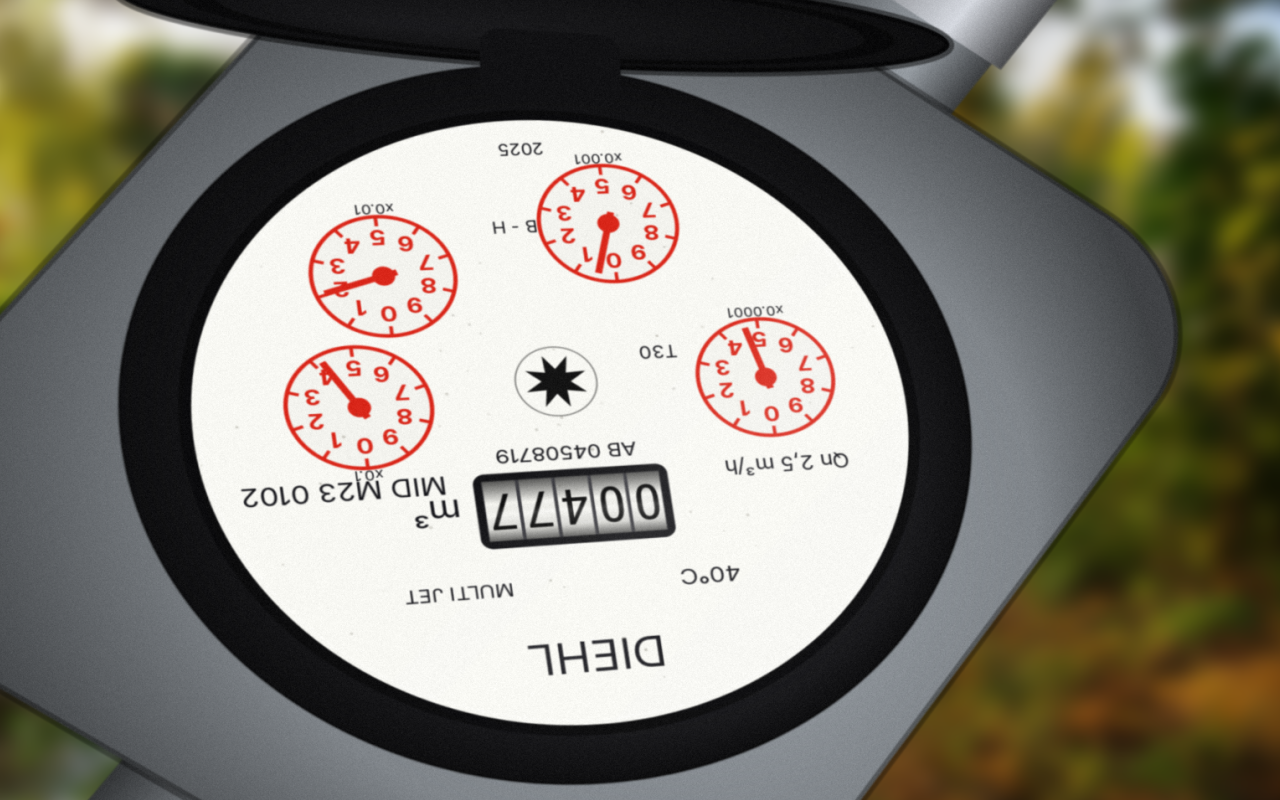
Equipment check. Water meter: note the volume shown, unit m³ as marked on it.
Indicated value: 477.4204 m³
